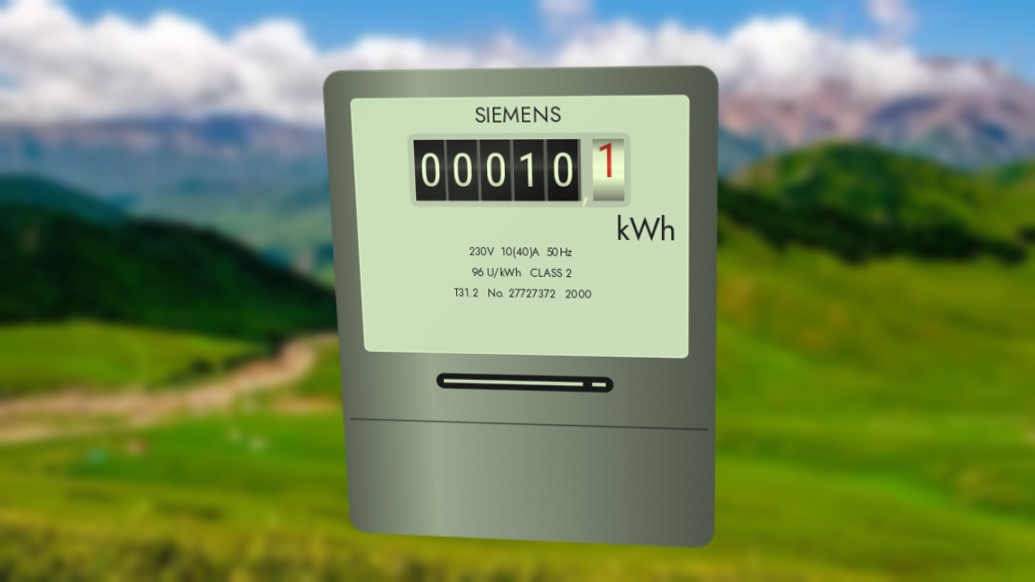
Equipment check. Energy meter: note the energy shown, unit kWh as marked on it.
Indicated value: 10.1 kWh
